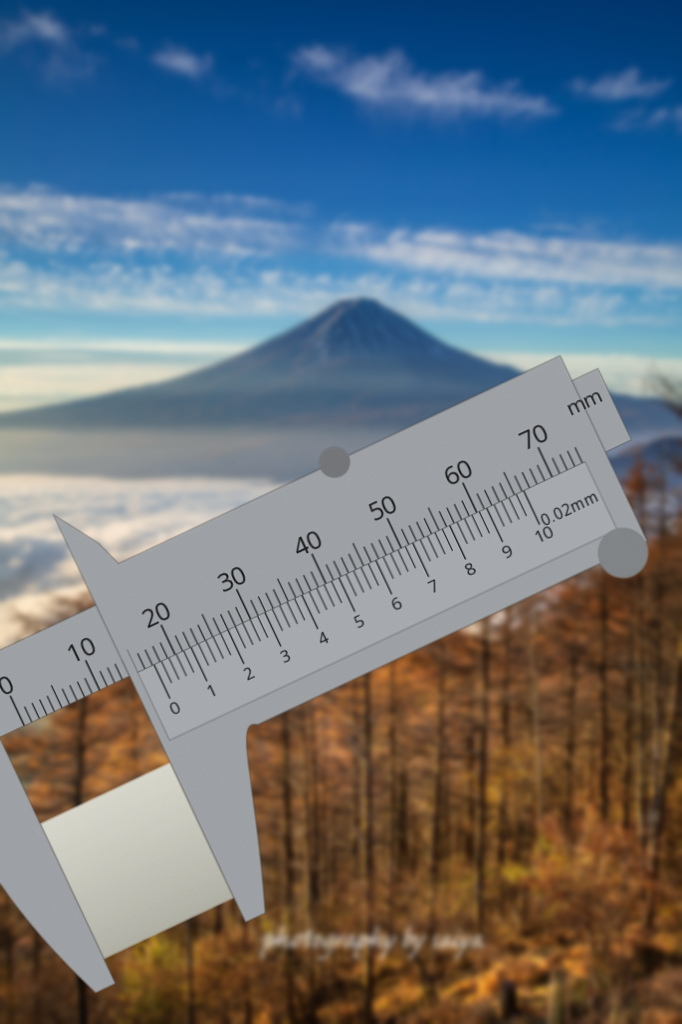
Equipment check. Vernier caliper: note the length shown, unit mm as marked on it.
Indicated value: 17.2 mm
